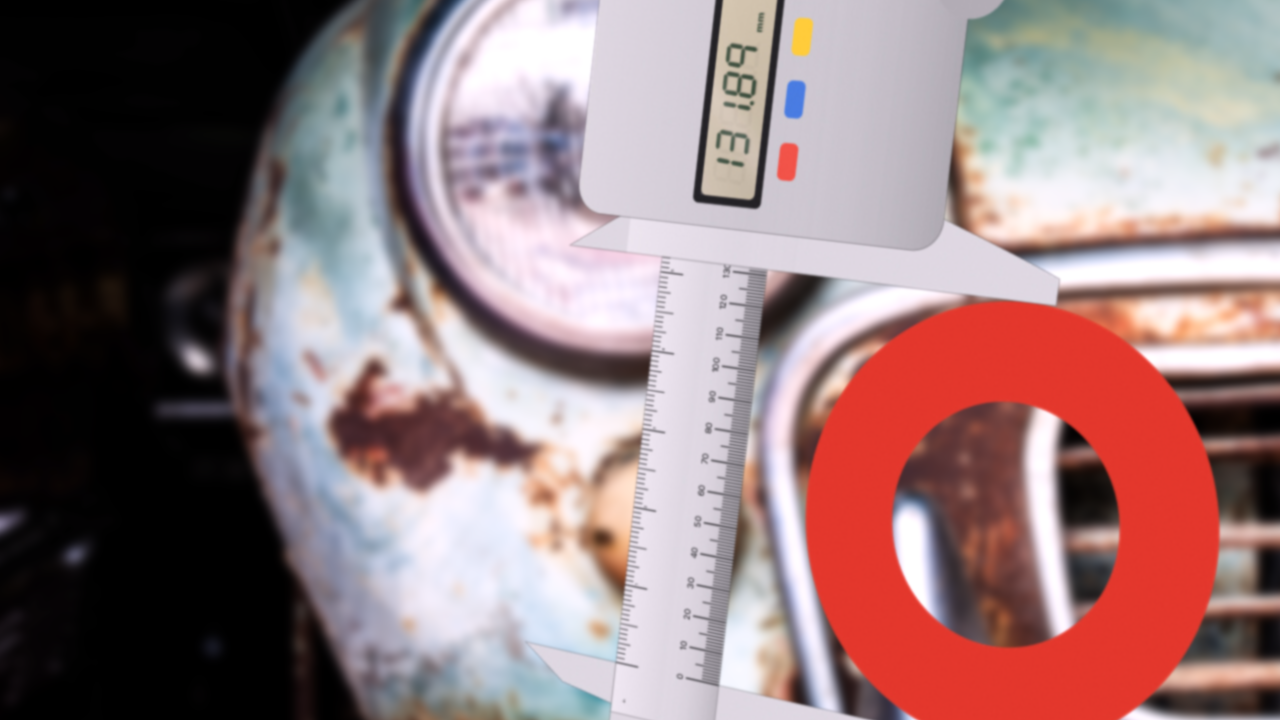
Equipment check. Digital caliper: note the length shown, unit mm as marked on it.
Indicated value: 131.89 mm
